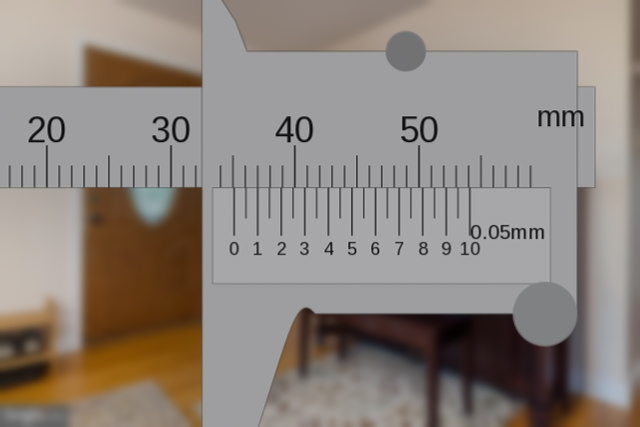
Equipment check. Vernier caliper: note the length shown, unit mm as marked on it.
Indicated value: 35.1 mm
